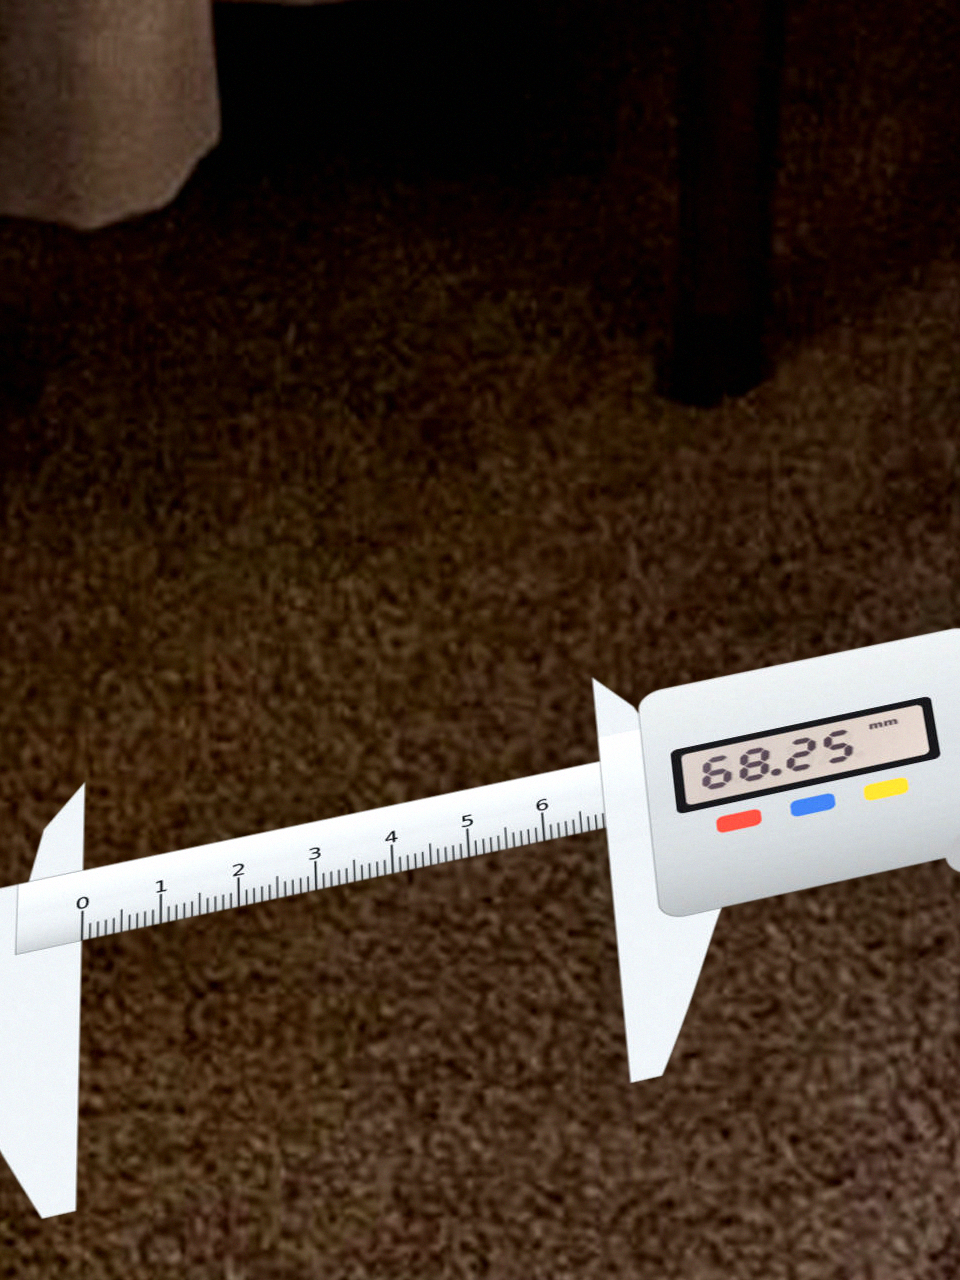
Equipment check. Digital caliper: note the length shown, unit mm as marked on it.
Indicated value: 68.25 mm
